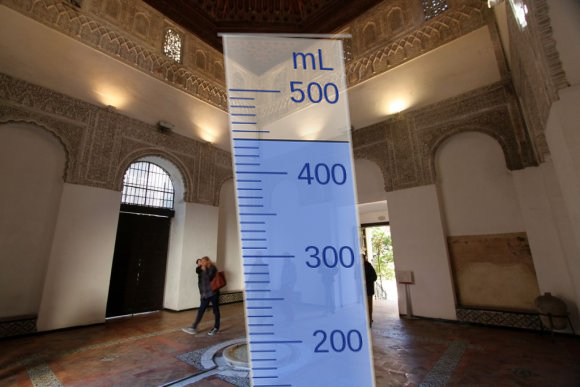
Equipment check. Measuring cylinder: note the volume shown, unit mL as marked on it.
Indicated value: 440 mL
